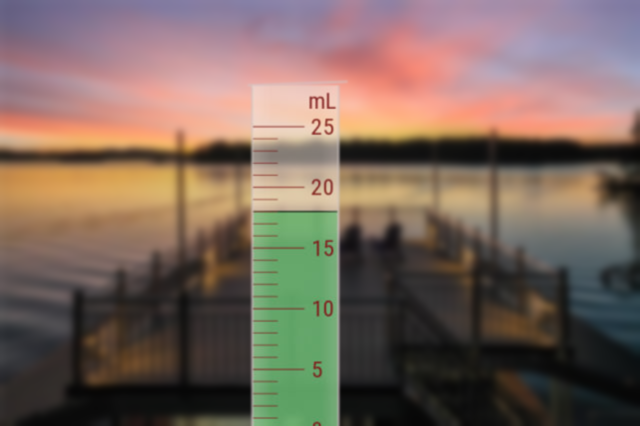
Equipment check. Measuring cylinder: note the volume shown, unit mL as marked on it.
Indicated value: 18 mL
